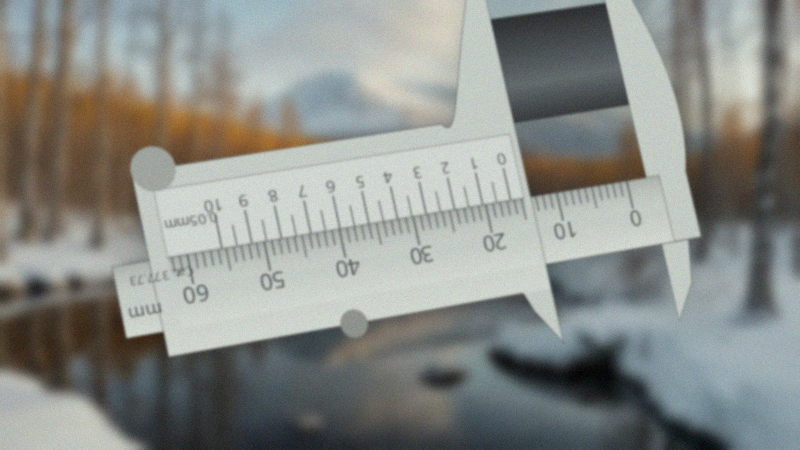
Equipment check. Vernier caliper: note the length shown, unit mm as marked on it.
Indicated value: 16.5 mm
